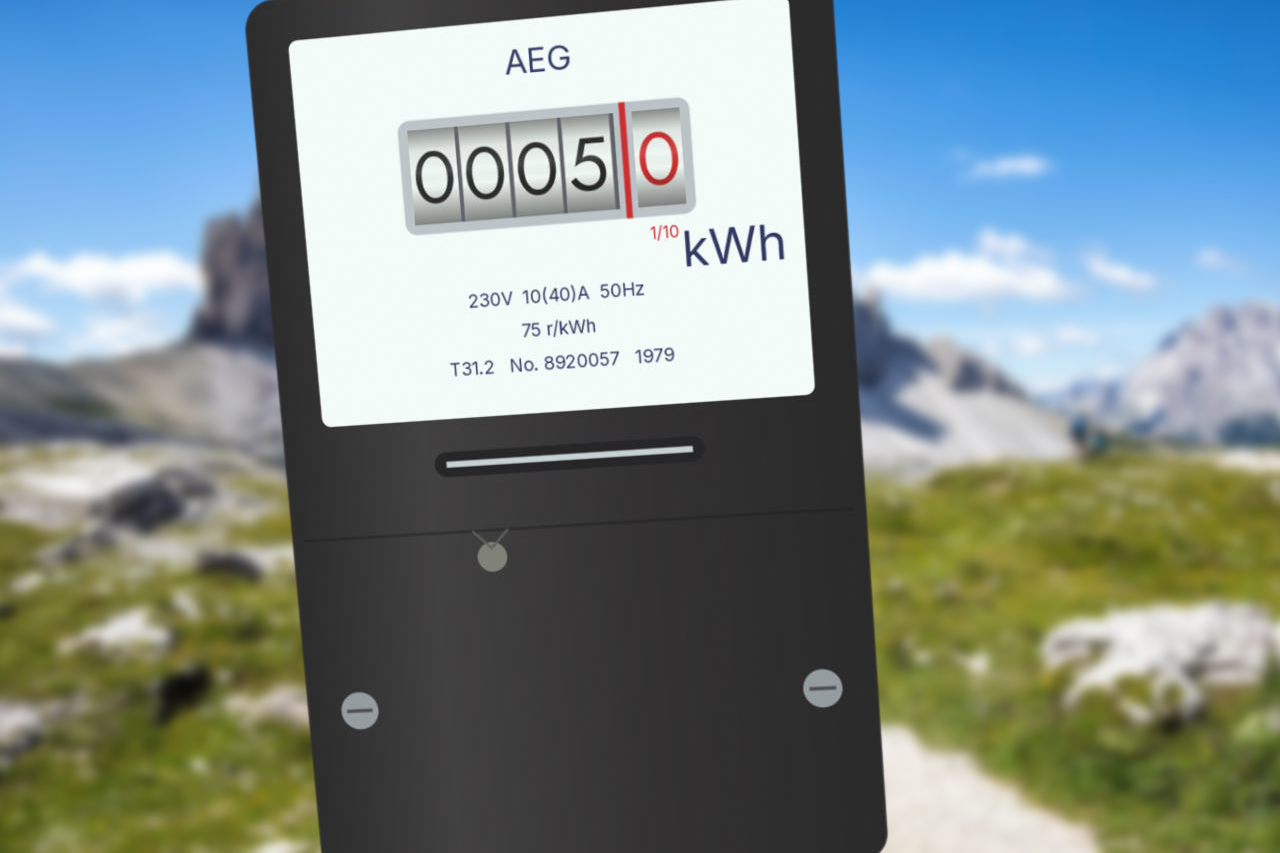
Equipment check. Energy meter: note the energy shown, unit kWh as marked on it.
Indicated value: 5.0 kWh
